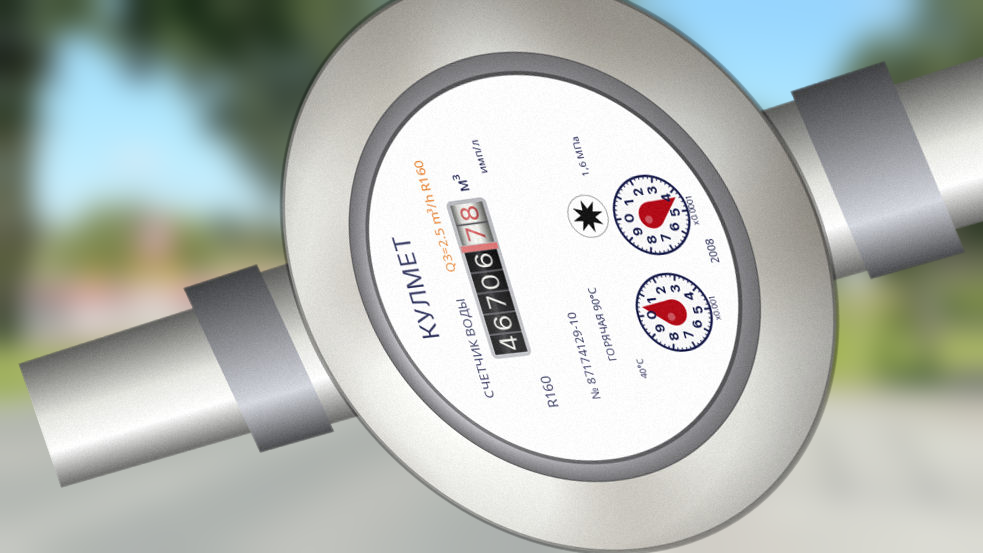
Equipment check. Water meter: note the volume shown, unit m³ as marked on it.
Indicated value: 46706.7804 m³
